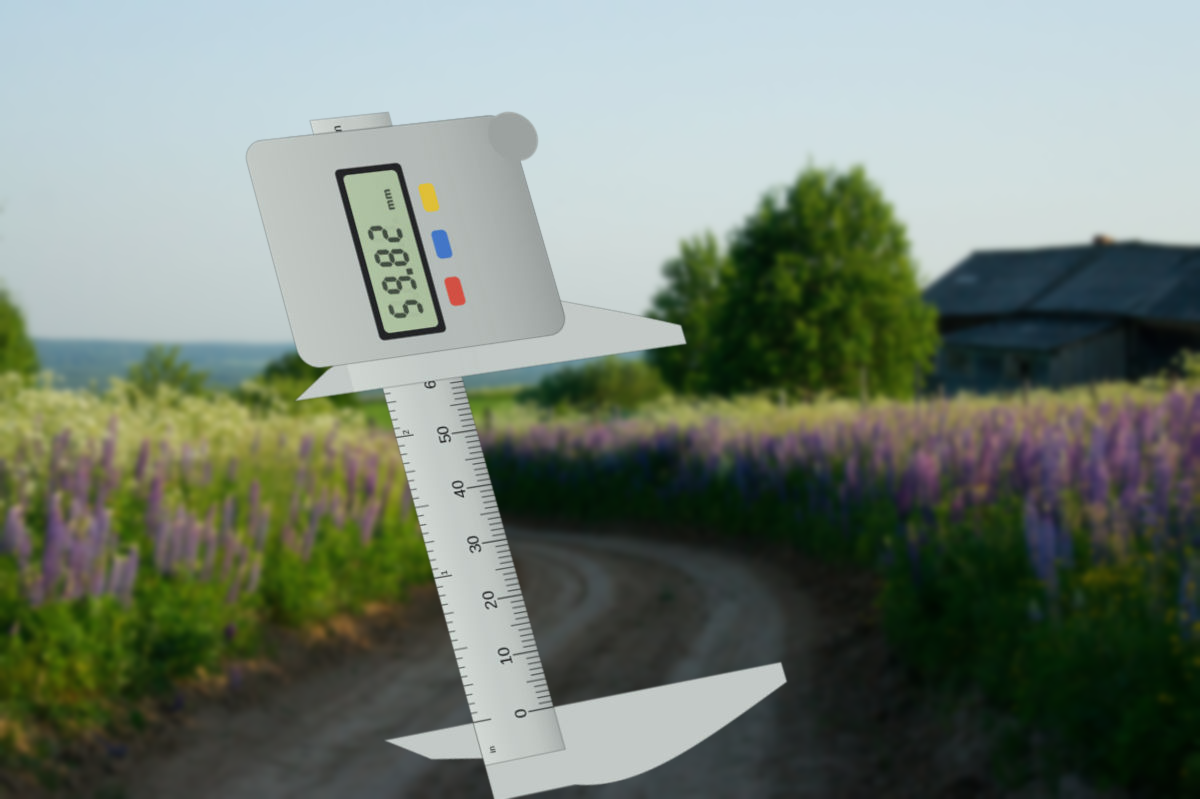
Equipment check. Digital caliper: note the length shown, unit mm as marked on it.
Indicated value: 59.82 mm
